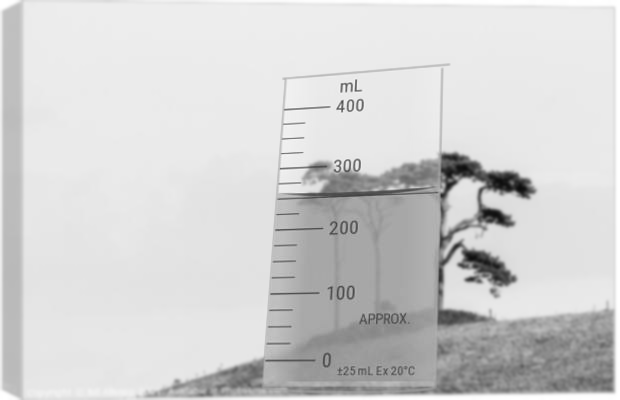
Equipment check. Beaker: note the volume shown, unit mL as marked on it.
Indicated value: 250 mL
